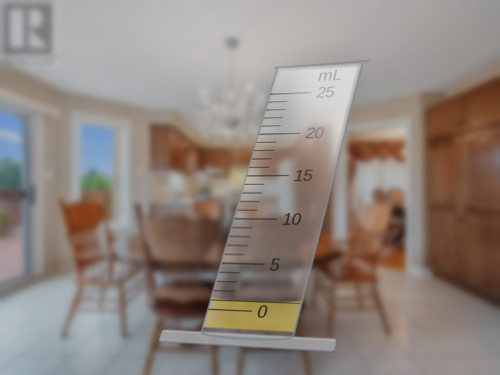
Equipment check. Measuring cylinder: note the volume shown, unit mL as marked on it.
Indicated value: 1 mL
